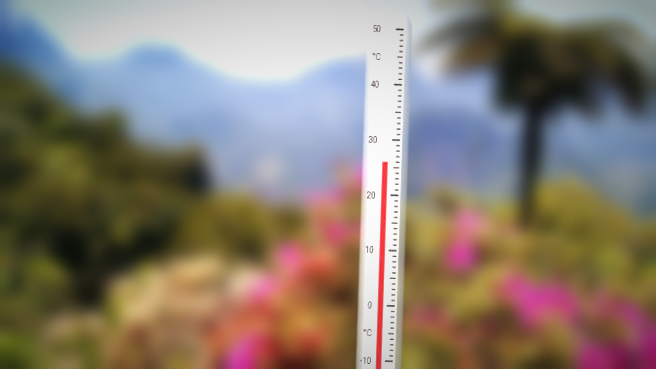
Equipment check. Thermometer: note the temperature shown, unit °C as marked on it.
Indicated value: 26 °C
